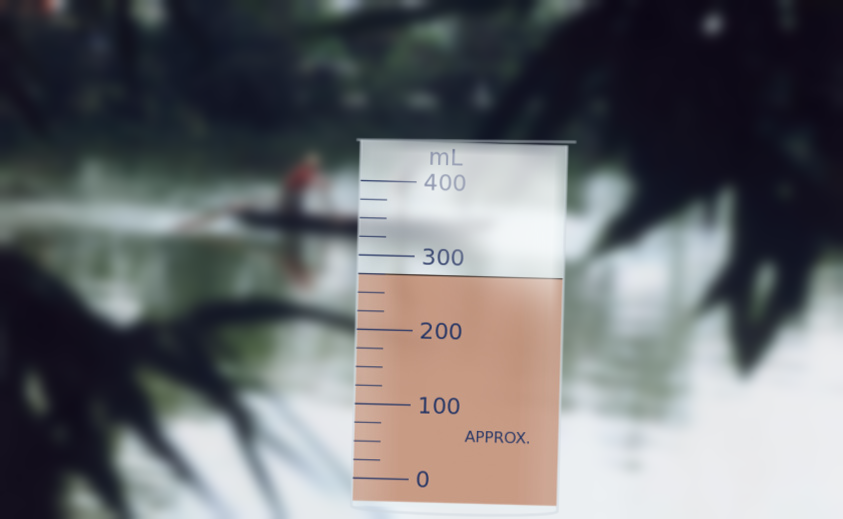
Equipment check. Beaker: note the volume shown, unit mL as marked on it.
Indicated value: 275 mL
